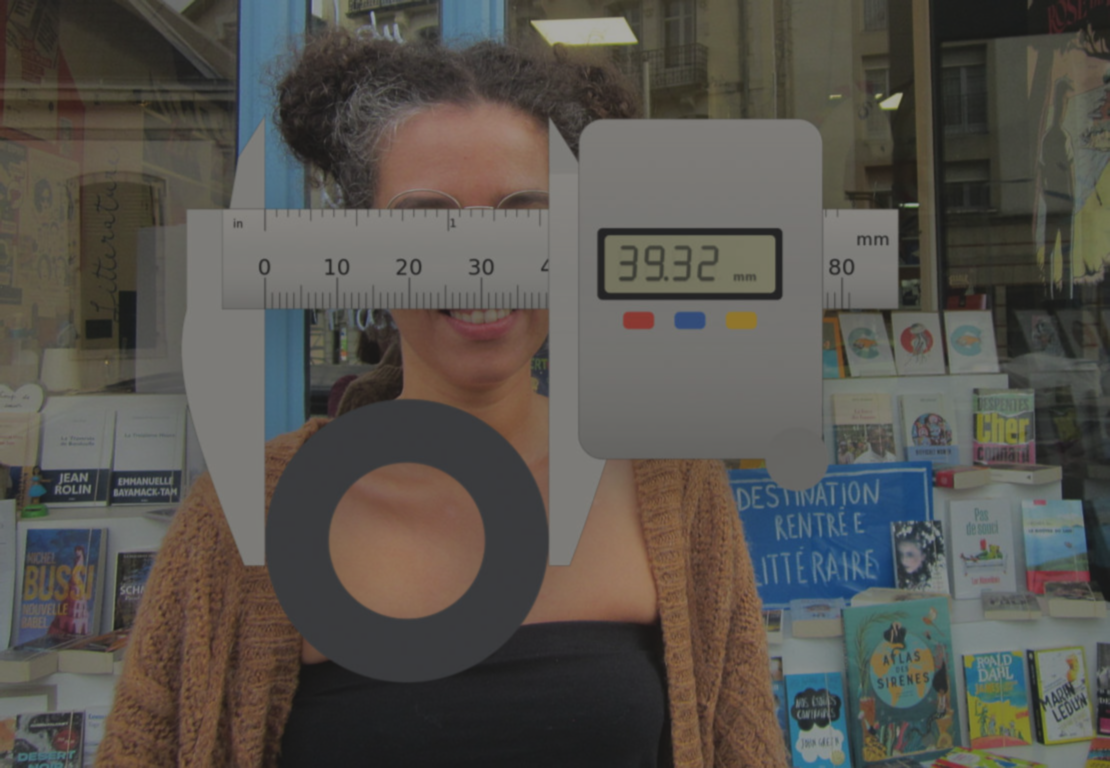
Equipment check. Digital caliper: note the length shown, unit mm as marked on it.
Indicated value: 39.32 mm
